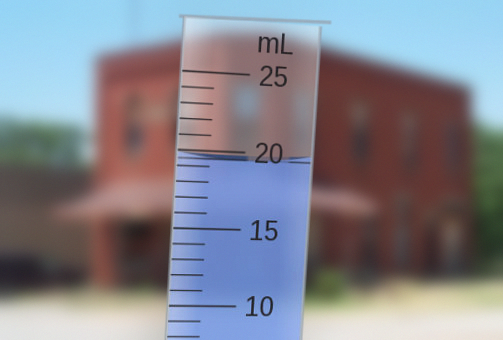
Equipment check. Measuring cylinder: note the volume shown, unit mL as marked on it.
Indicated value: 19.5 mL
